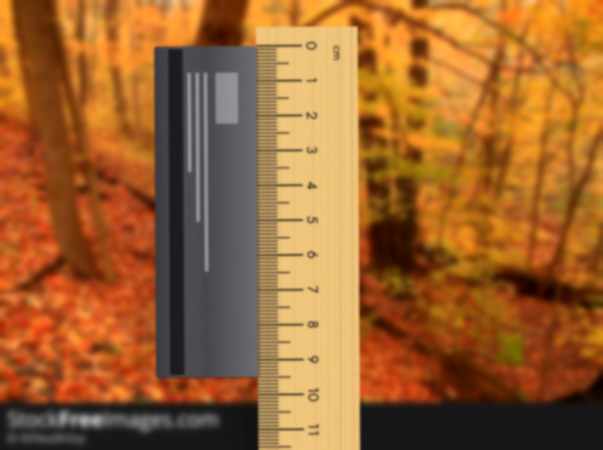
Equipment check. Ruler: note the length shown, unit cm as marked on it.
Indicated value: 9.5 cm
